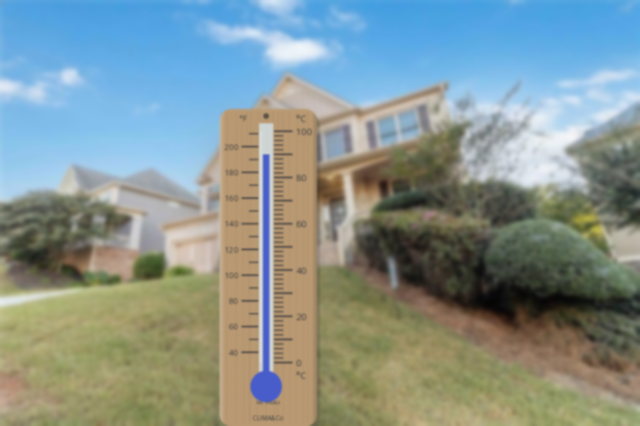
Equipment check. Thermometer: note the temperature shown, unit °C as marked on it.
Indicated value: 90 °C
